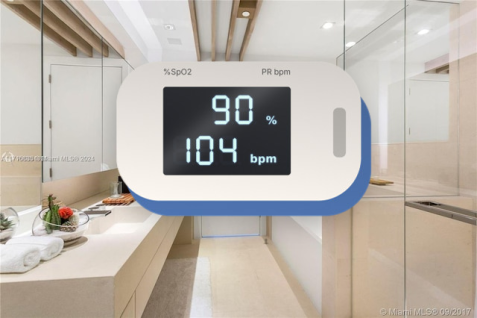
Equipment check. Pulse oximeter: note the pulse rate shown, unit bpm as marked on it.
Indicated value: 104 bpm
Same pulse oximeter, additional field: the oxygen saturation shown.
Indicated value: 90 %
